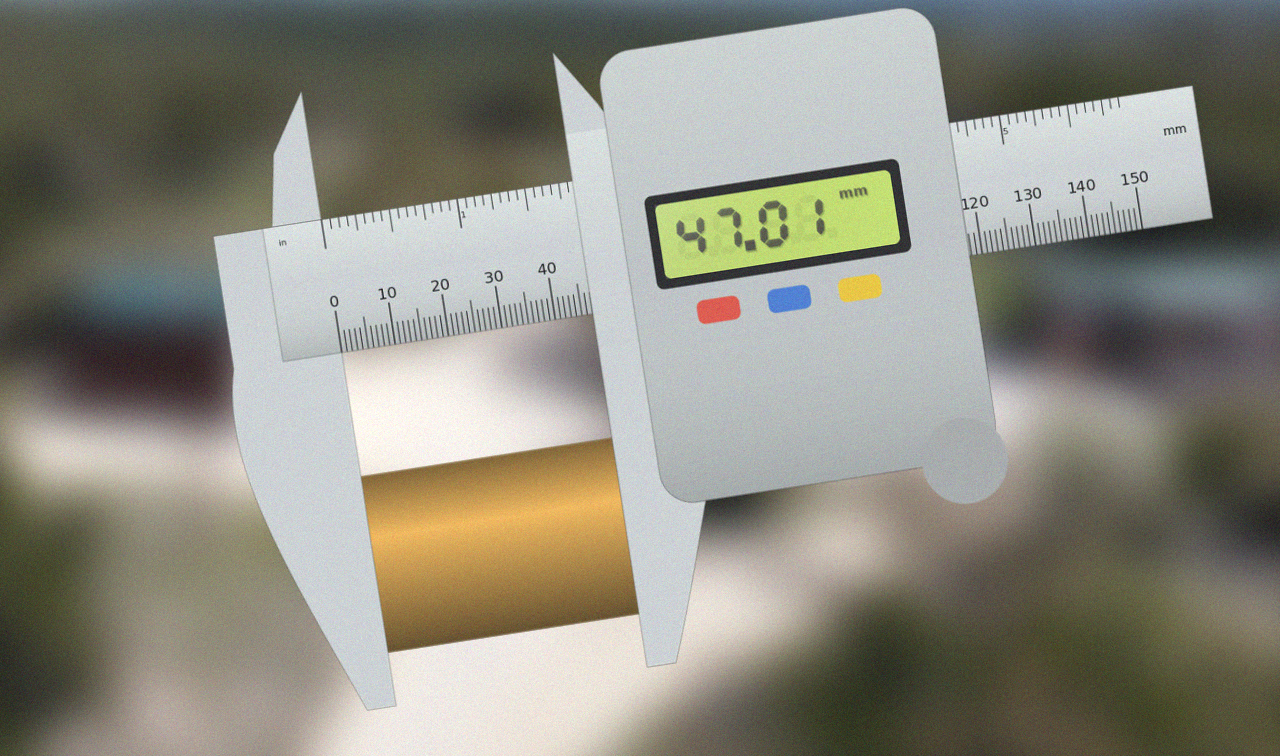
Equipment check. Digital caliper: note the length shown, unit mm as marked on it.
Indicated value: 47.01 mm
